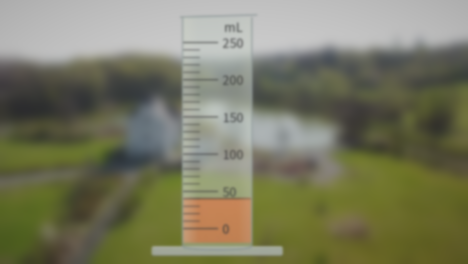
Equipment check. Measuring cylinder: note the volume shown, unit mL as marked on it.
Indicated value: 40 mL
